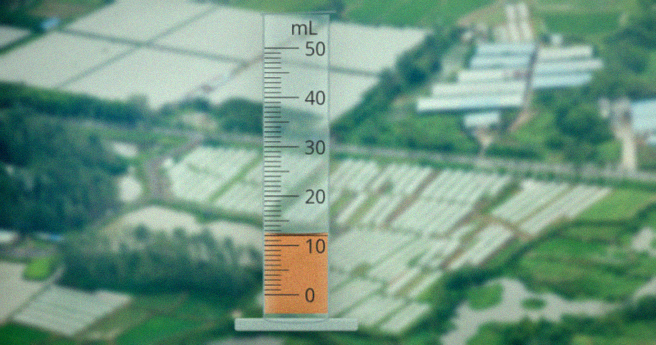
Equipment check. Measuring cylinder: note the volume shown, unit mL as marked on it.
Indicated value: 12 mL
